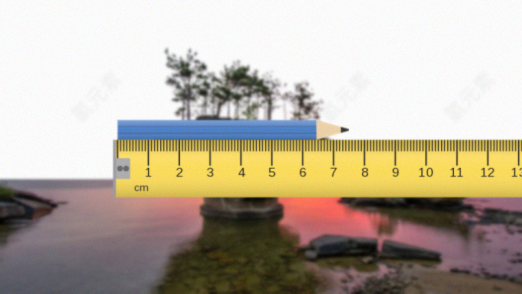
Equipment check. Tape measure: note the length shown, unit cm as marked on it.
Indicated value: 7.5 cm
